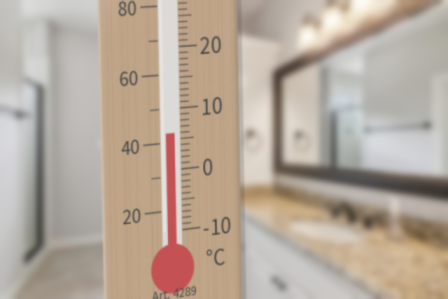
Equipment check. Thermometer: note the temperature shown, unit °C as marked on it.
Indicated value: 6 °C
